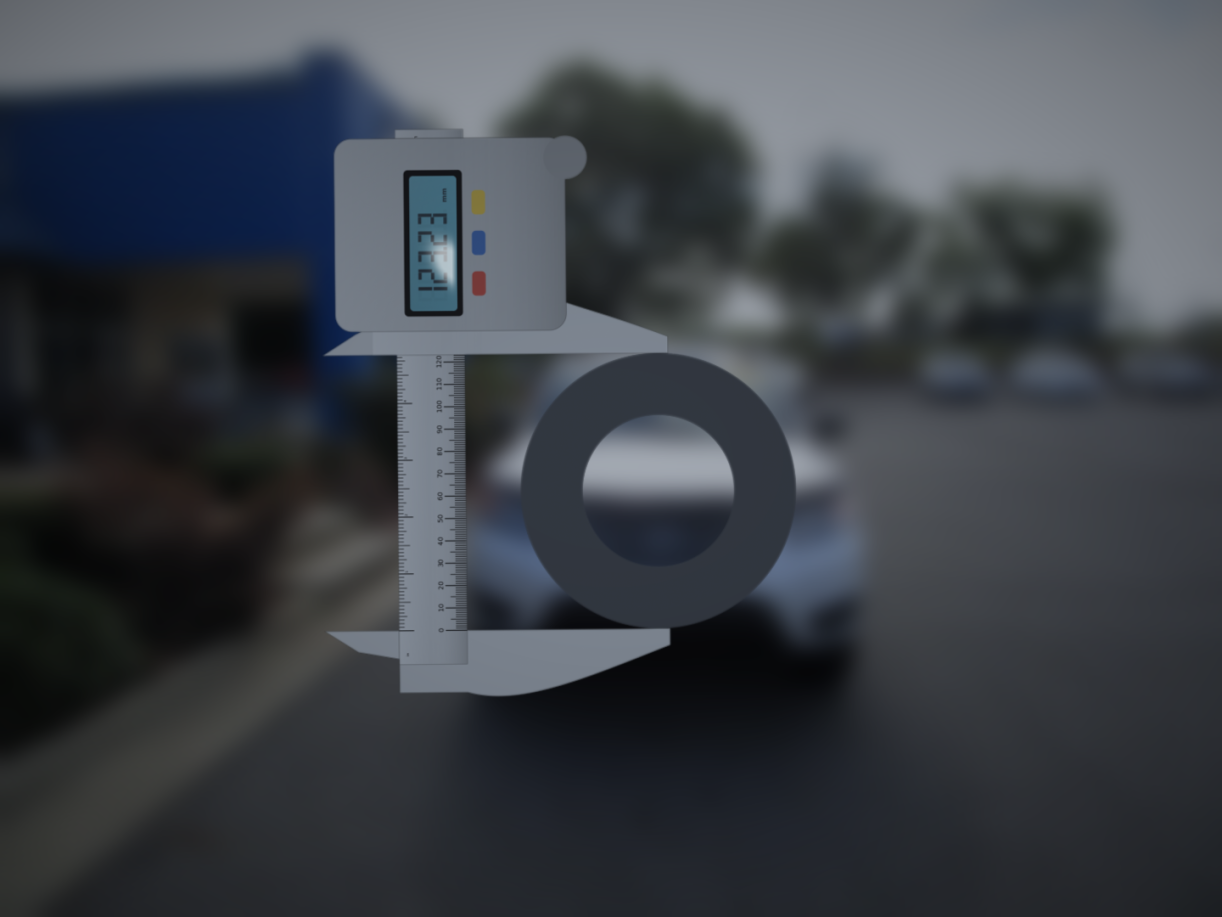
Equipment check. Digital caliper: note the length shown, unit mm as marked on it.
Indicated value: 123.23 mm
